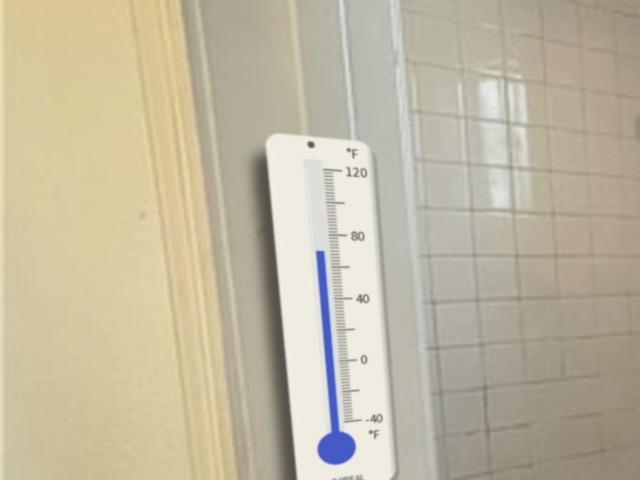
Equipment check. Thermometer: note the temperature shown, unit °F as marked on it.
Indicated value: 70 °F
